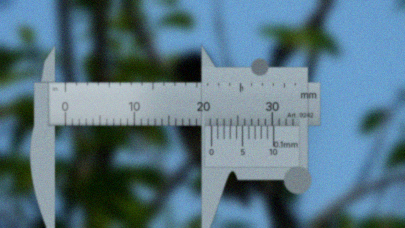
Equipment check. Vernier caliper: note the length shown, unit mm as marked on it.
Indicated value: 21.2 mm
